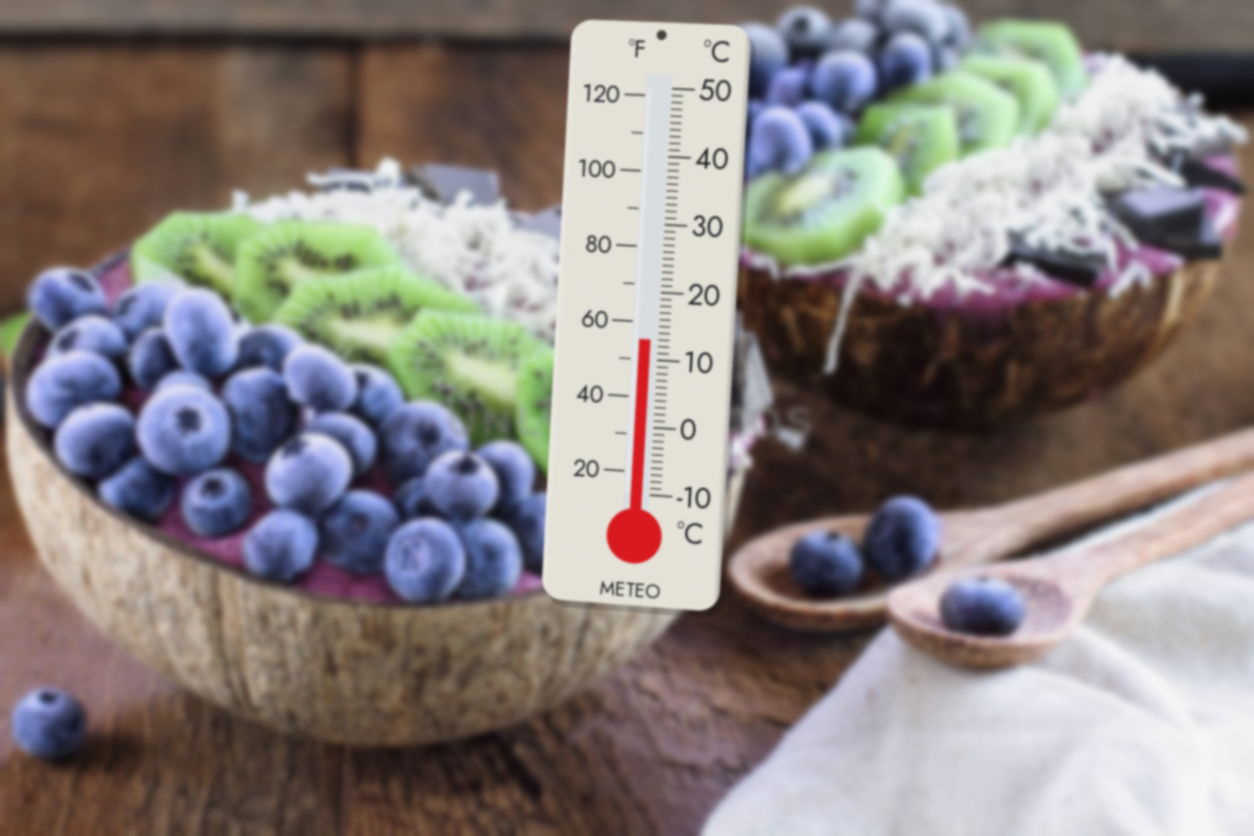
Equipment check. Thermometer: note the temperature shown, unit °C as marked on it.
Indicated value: 13 °C
